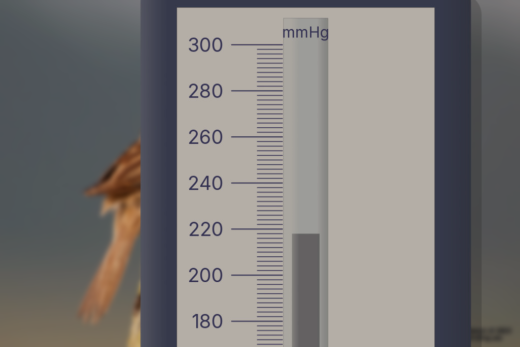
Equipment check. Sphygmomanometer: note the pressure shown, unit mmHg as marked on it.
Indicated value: 218 mmHg
